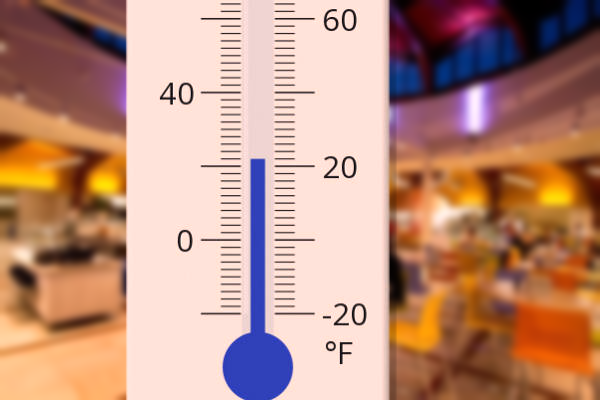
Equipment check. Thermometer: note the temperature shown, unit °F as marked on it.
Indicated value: 22 °F
